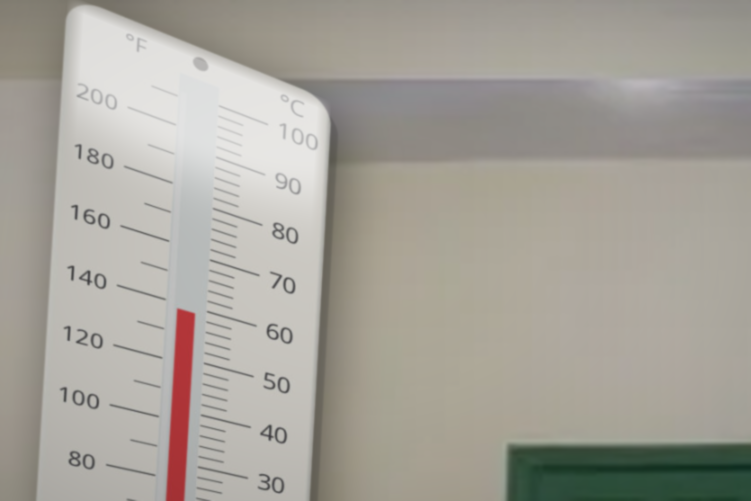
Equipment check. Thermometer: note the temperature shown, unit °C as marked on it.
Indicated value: 59 °C
